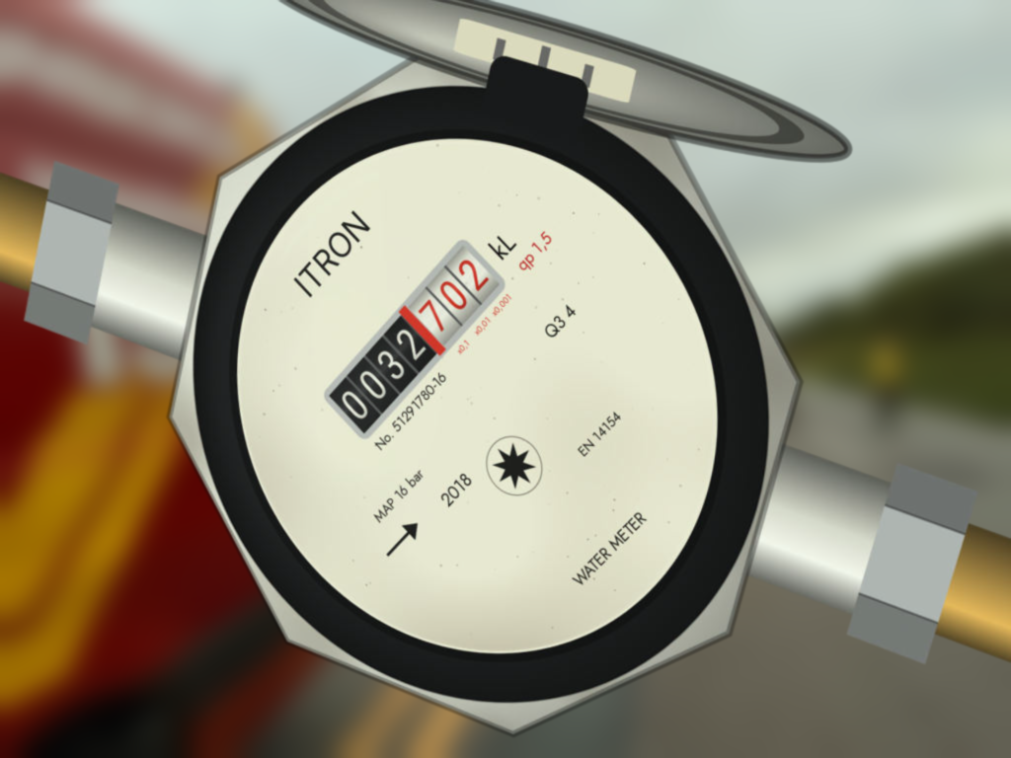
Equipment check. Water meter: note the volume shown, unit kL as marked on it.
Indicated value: 32.702 kL
